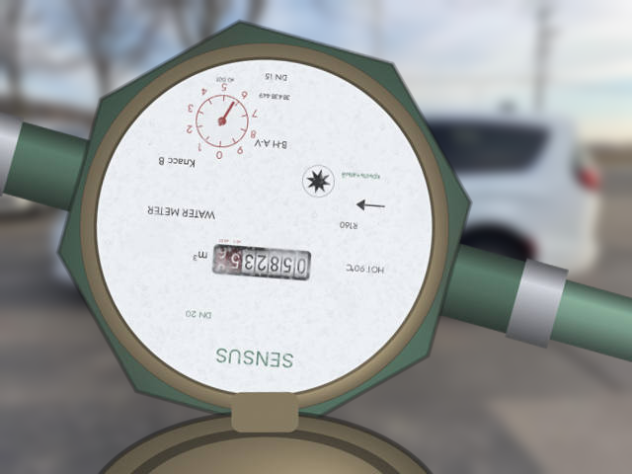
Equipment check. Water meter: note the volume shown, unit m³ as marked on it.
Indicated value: 5823.555 m³
